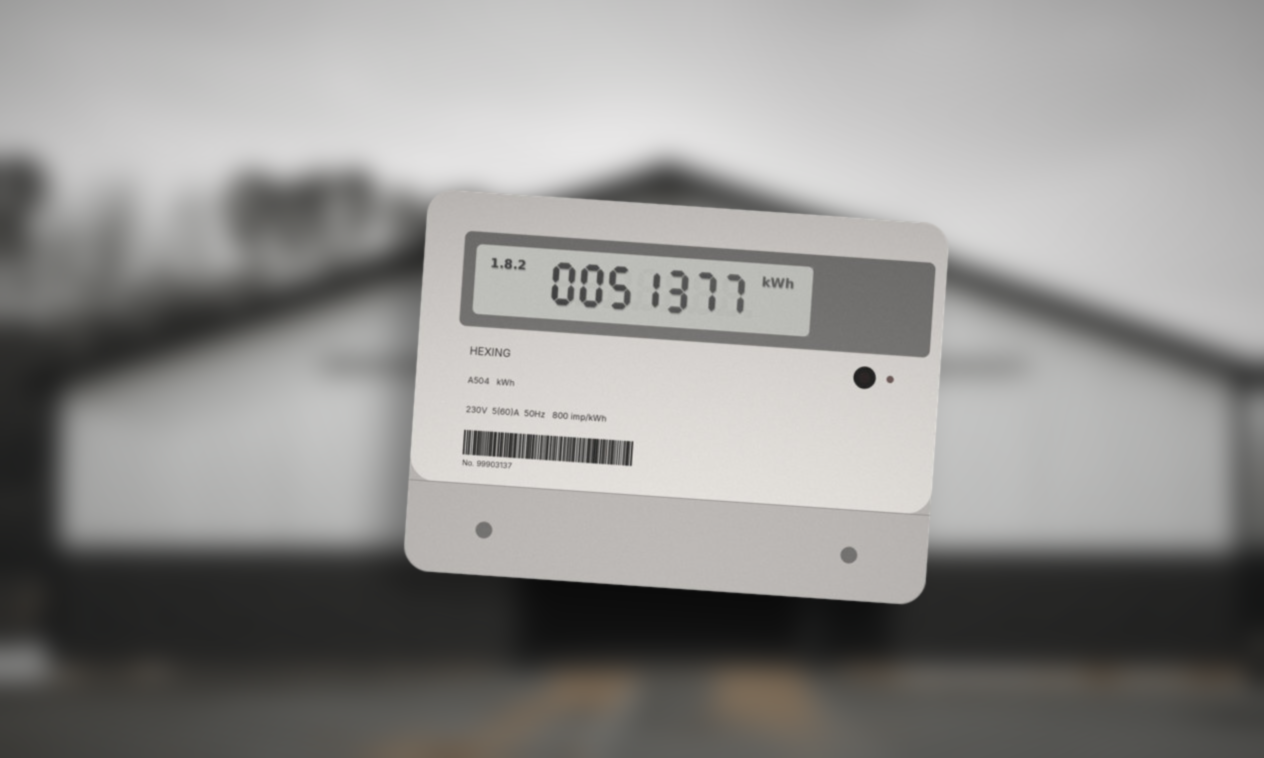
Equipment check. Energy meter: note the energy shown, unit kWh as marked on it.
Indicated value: 51377 kWh
